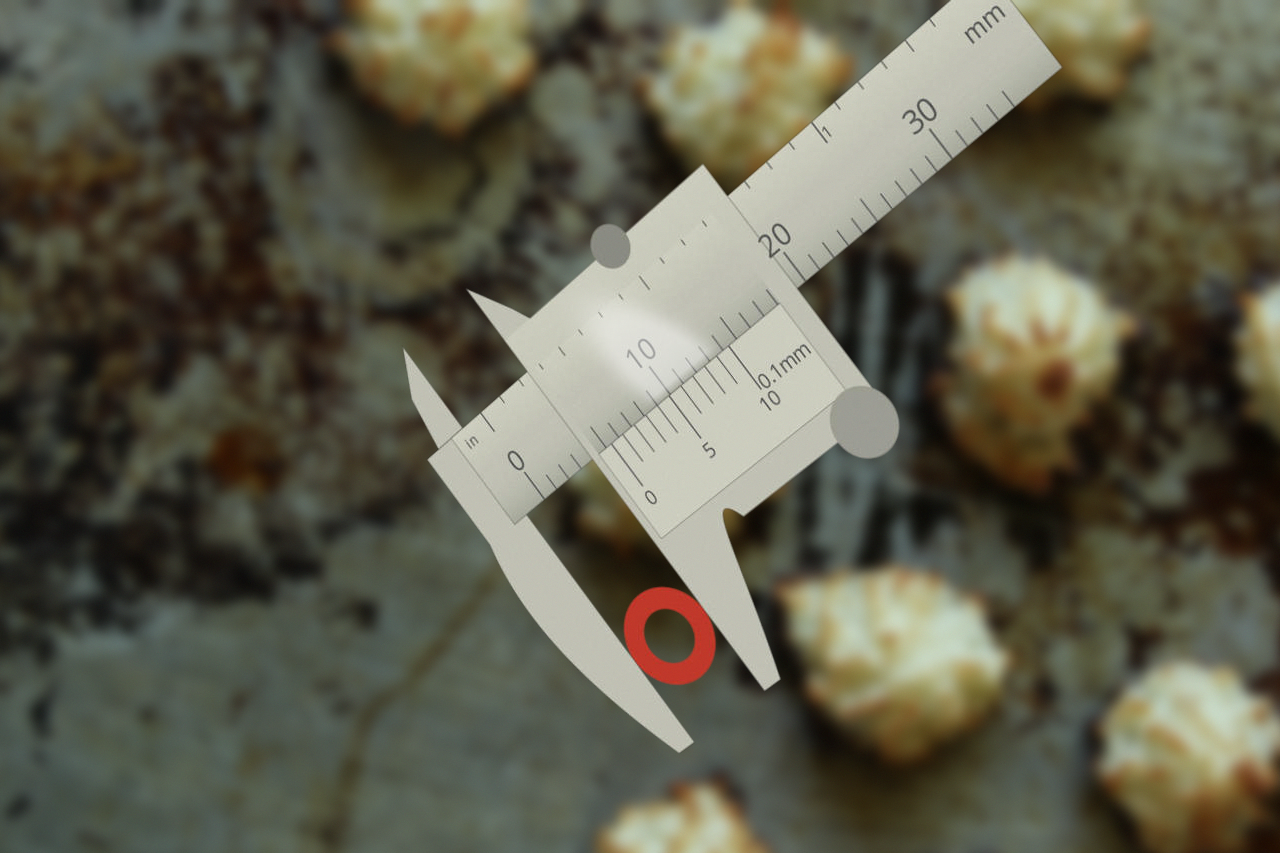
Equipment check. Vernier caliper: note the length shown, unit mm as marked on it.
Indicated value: 5.4 mm
